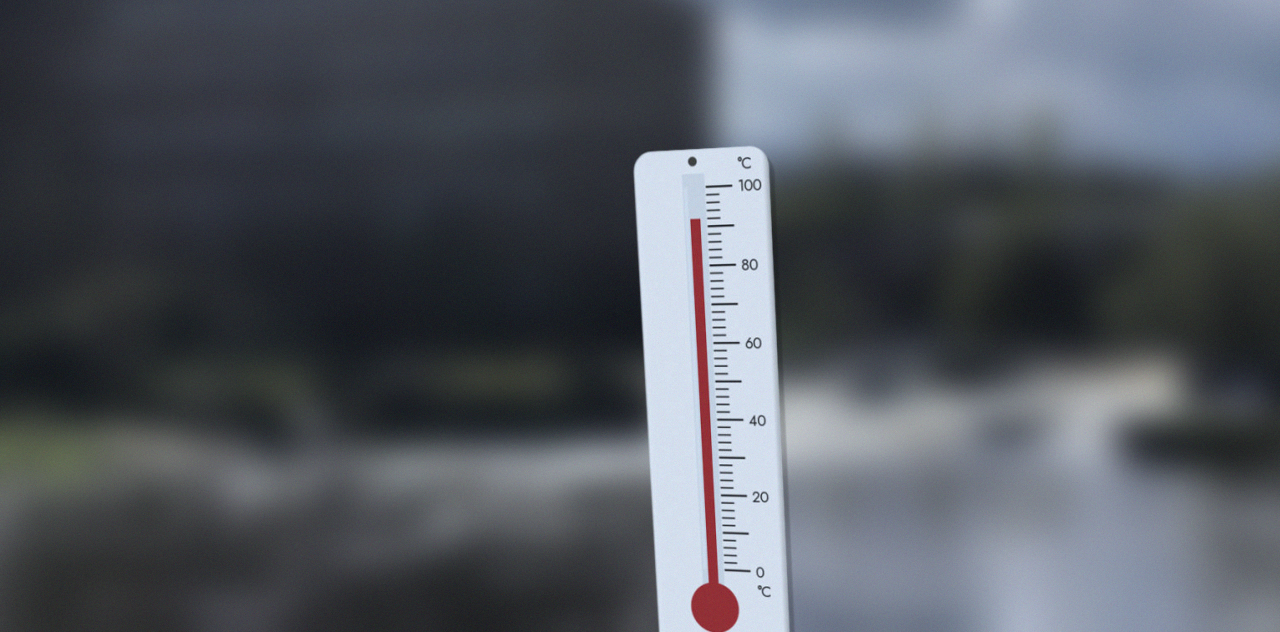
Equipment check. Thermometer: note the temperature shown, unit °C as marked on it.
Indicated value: 92 °C
